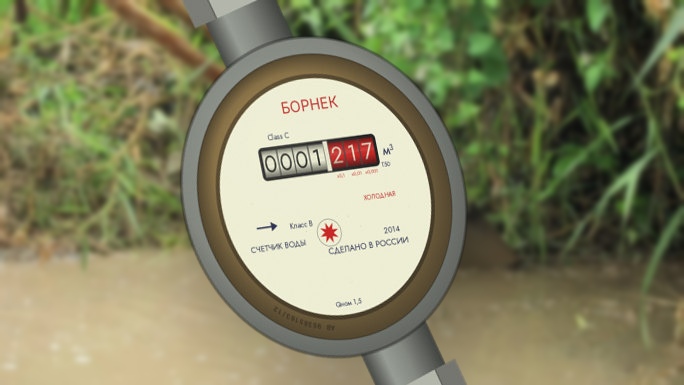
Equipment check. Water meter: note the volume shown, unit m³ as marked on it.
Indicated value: 1.217 m³
